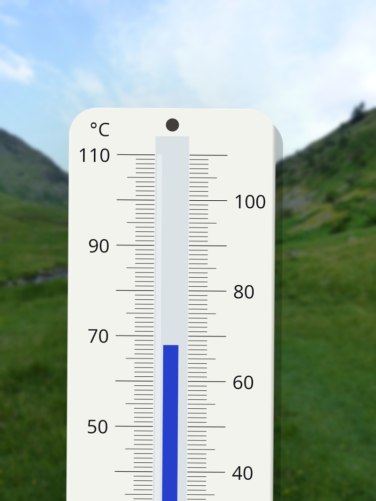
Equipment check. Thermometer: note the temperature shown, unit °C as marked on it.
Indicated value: 68 °C
